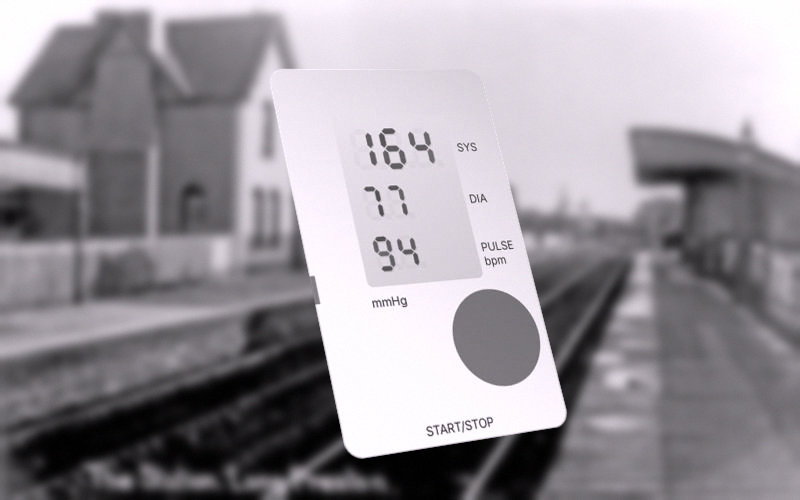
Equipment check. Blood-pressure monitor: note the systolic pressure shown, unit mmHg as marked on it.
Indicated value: 164 mmHg
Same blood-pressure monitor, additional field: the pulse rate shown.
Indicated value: 94 bpm
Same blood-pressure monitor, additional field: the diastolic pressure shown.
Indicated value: 77 mmHg
